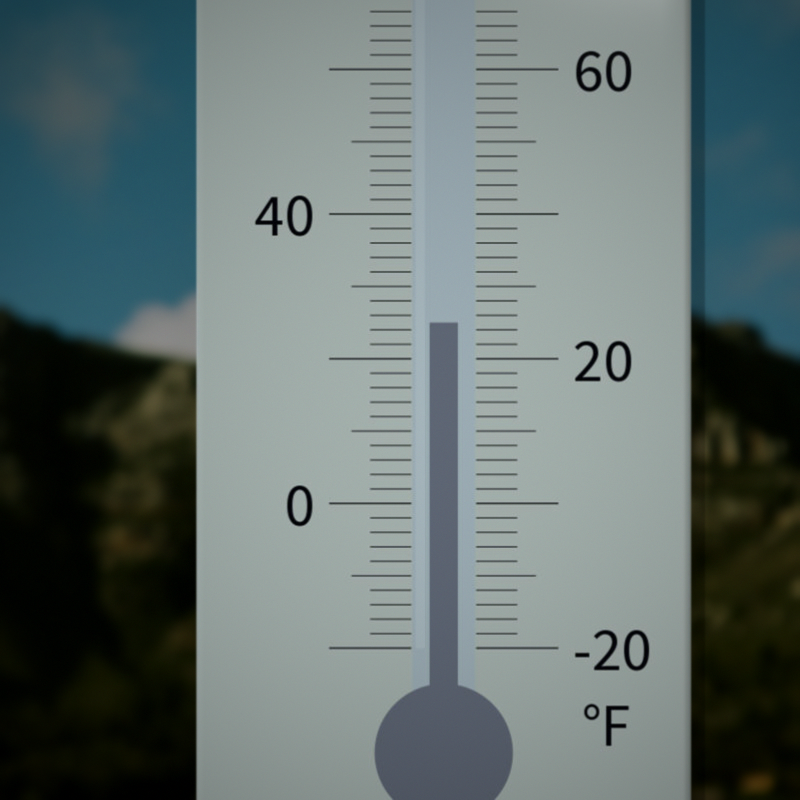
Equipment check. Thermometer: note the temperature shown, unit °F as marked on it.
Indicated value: 25 °F
